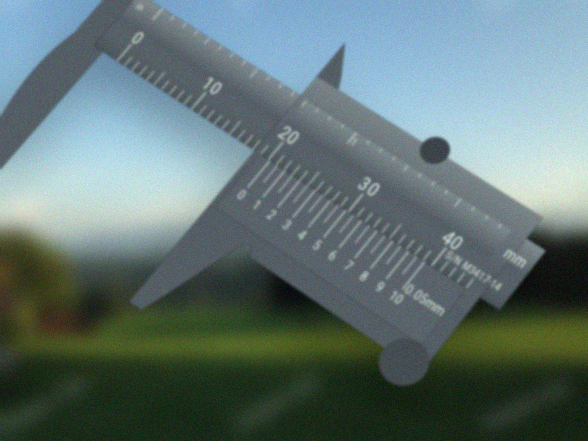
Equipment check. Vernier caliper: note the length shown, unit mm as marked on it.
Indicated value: 20.2 mm
